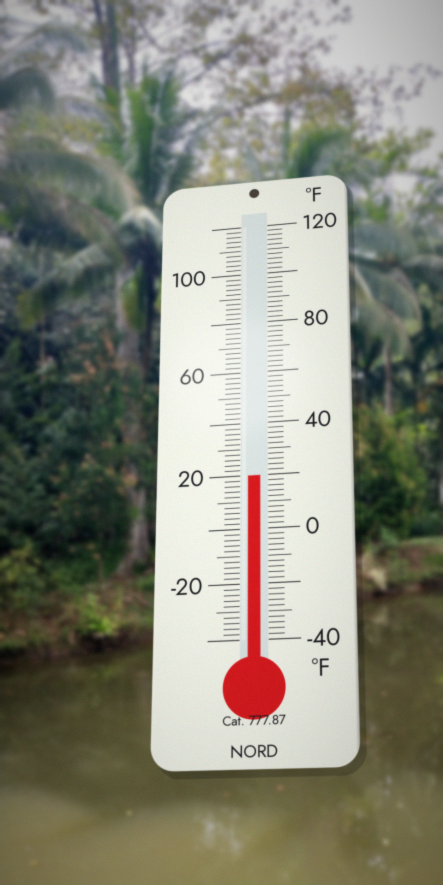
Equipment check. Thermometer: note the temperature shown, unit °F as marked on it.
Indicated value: 20 °F
